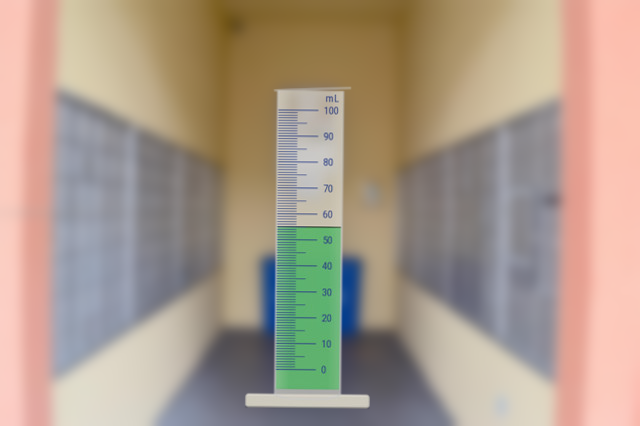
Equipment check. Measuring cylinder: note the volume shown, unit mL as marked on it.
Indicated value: 55 mL
